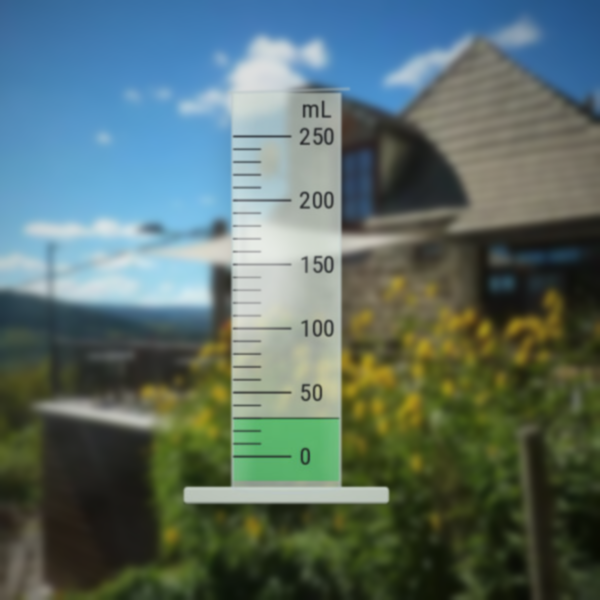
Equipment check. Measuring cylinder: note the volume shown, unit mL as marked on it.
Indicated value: 30 mL
